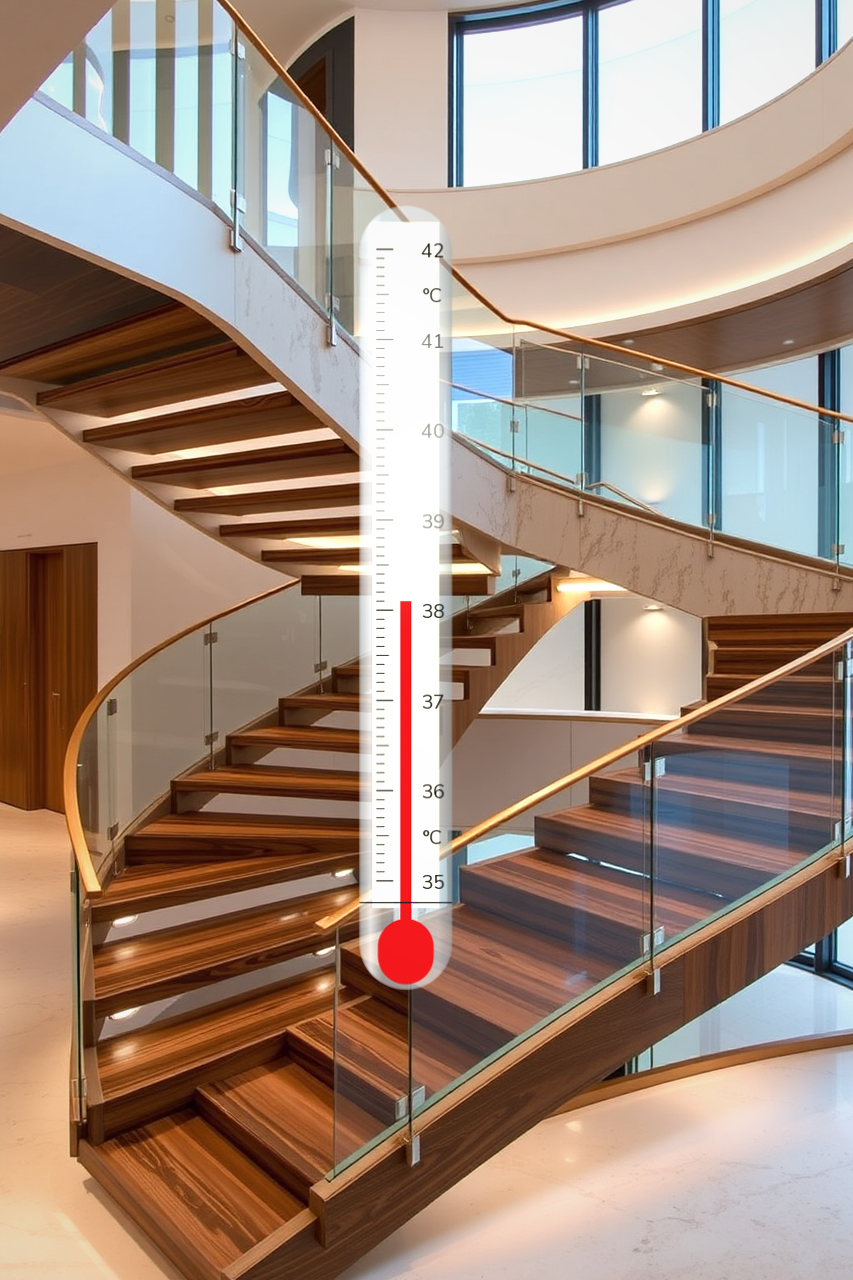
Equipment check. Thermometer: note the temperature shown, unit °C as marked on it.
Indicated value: 38.1 °C
